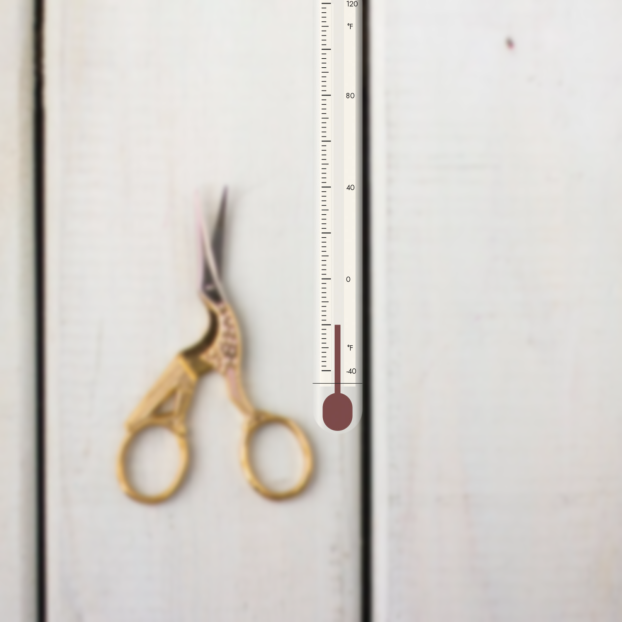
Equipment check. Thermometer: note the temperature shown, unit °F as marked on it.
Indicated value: -20 °F
